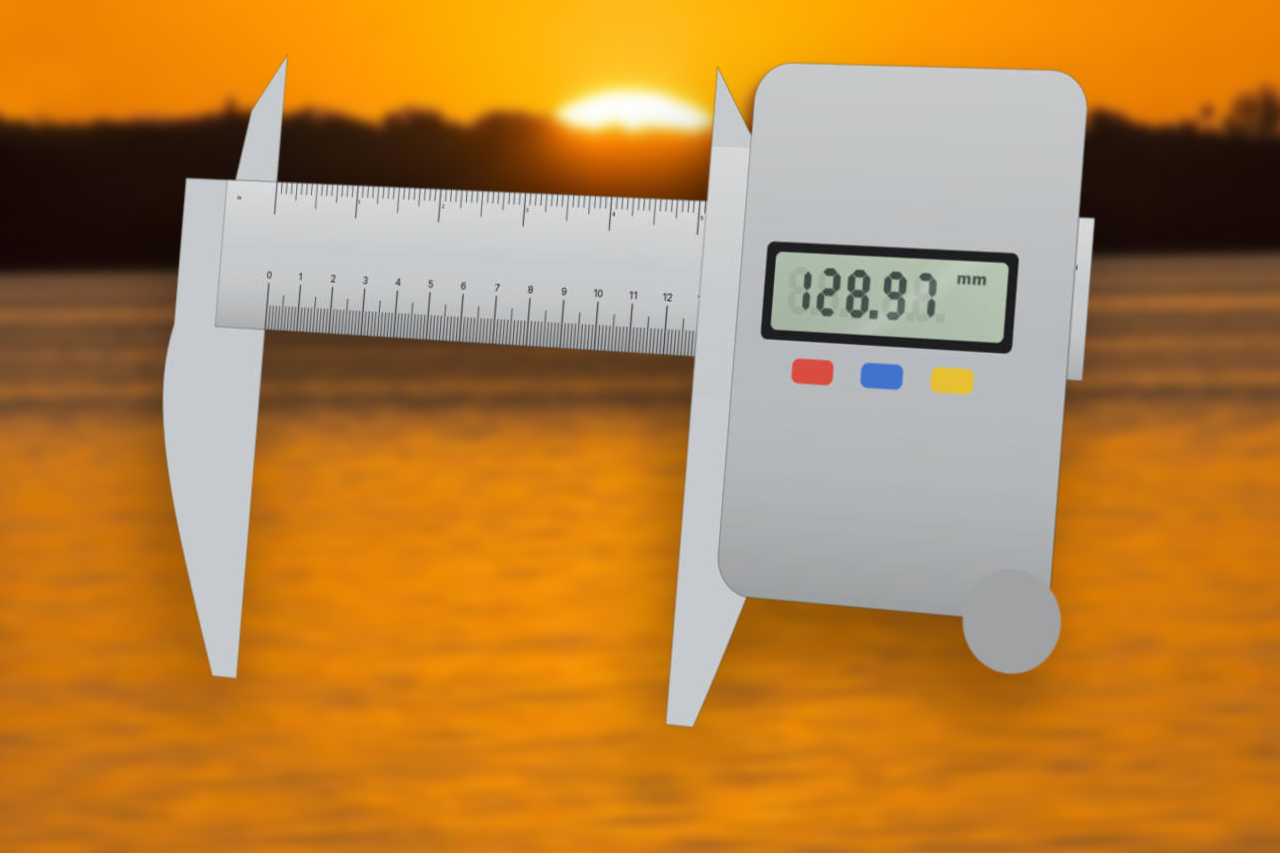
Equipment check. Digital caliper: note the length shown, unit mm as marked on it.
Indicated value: 128.97 mm
